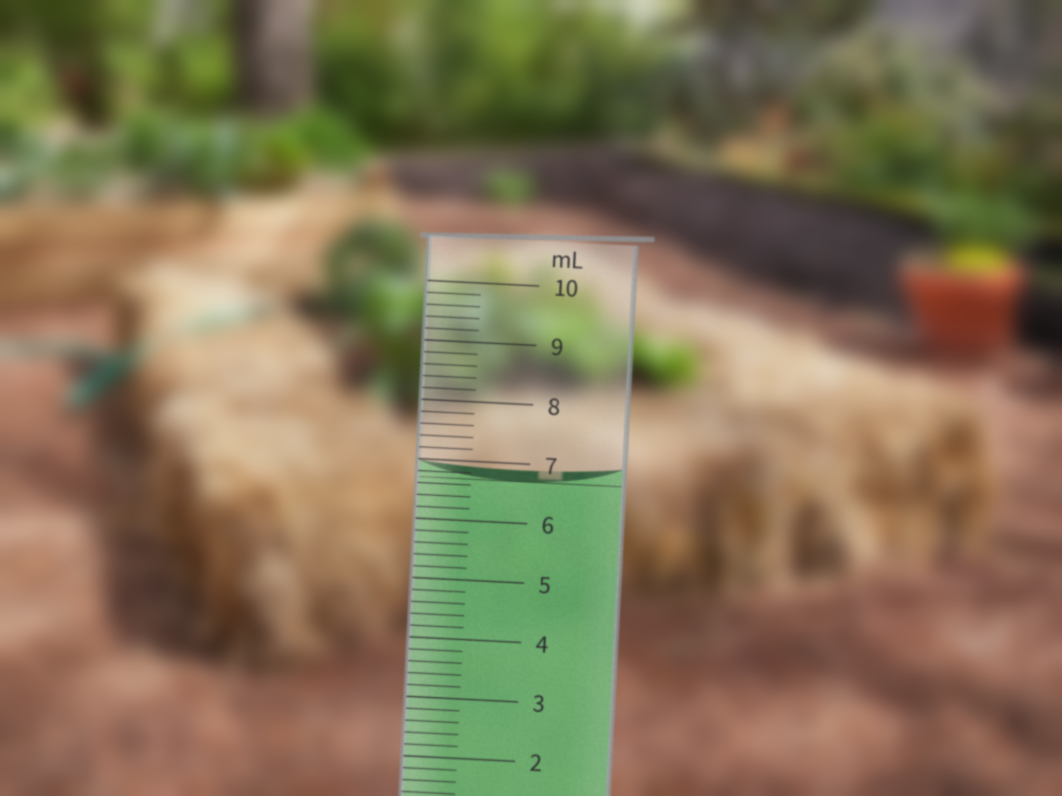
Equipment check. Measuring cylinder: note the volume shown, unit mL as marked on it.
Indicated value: 6.7 mL
